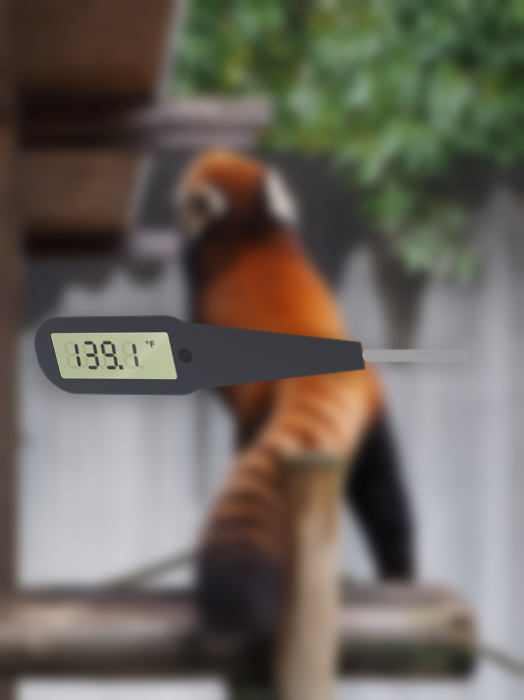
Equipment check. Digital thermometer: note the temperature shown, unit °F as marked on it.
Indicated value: 139.1 °F
